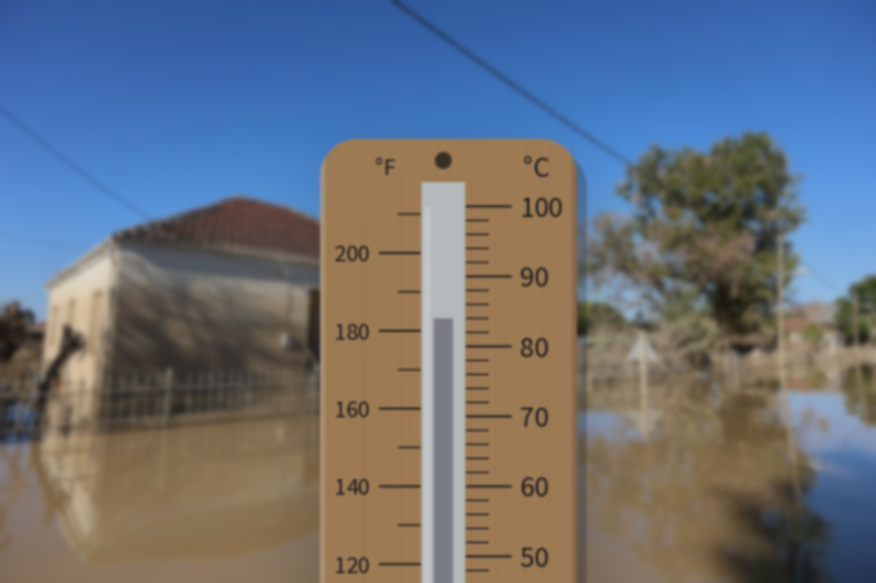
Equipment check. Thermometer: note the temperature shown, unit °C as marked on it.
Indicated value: 84 °C
